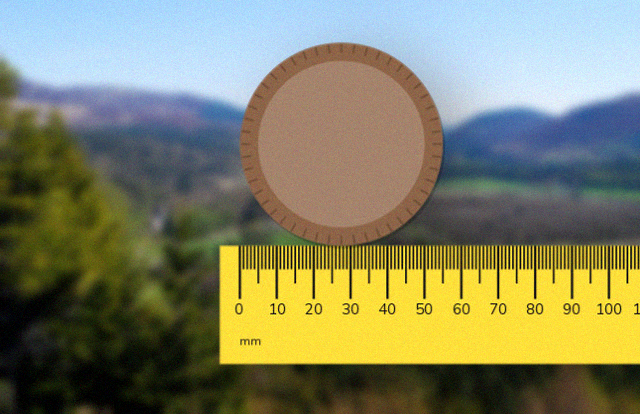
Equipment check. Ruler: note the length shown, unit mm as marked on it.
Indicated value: 55 mm
